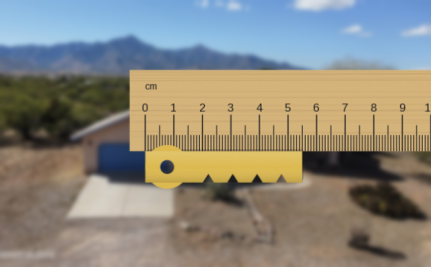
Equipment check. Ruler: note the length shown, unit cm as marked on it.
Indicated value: 5.5 cm
